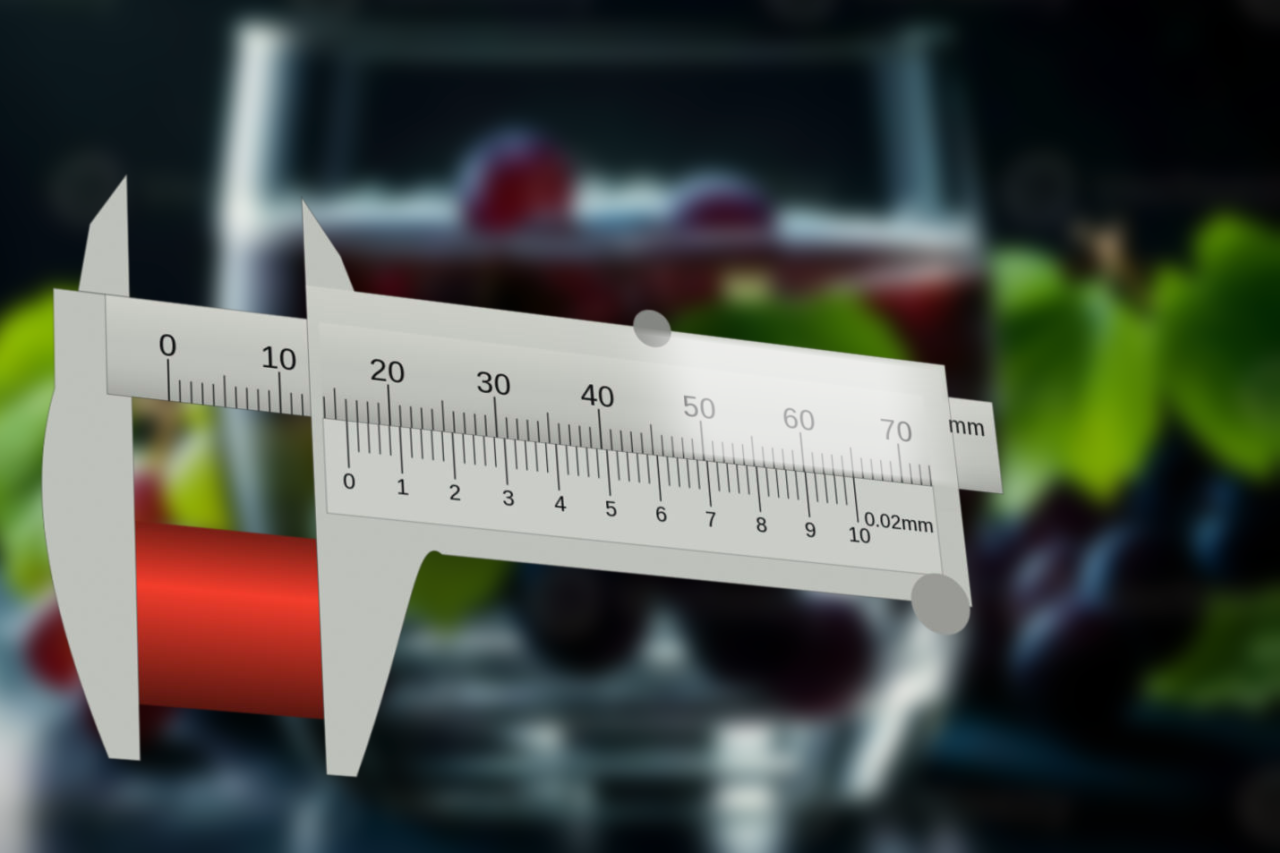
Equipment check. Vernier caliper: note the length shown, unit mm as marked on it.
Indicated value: 16.0 mm
